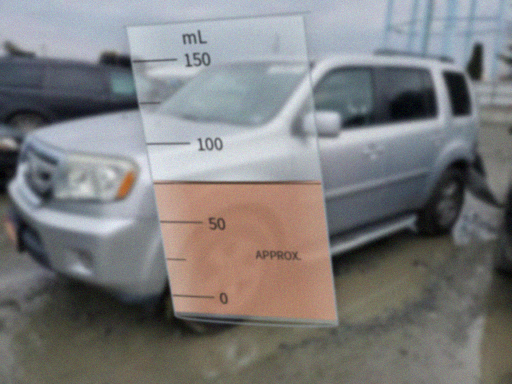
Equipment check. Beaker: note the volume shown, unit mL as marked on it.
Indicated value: 75 mL
